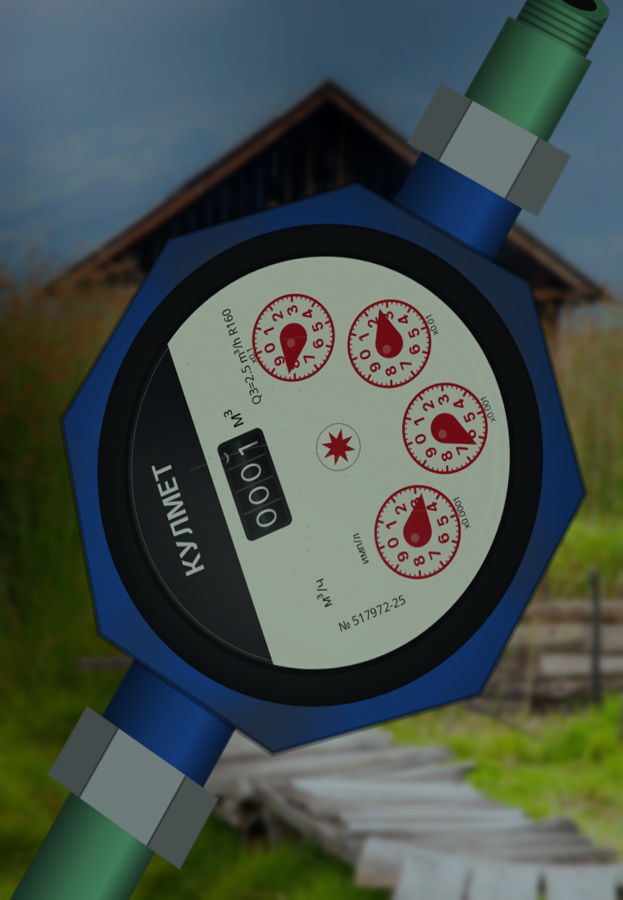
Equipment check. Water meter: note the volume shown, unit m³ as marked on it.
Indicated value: 0.8263 m³
